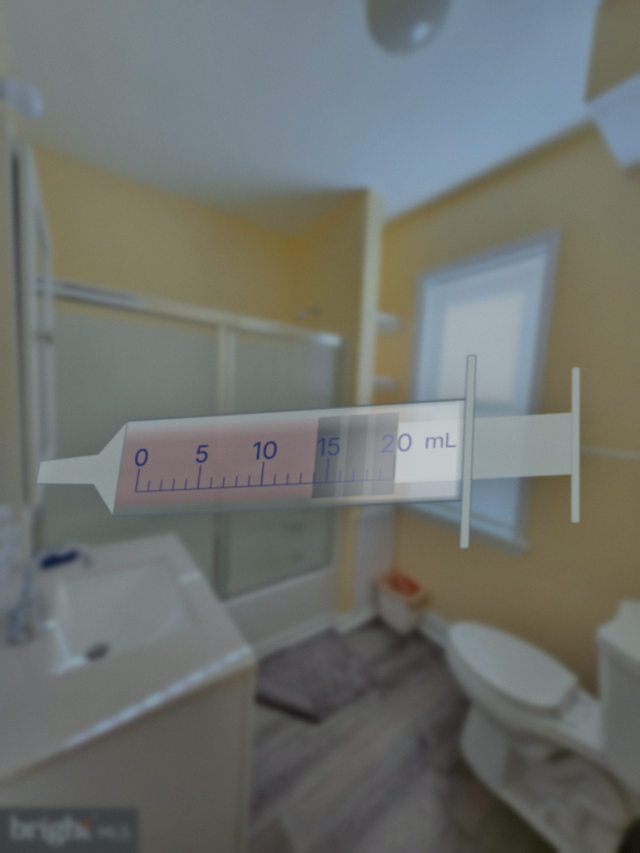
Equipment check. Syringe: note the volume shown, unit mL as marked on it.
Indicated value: 14 mL
